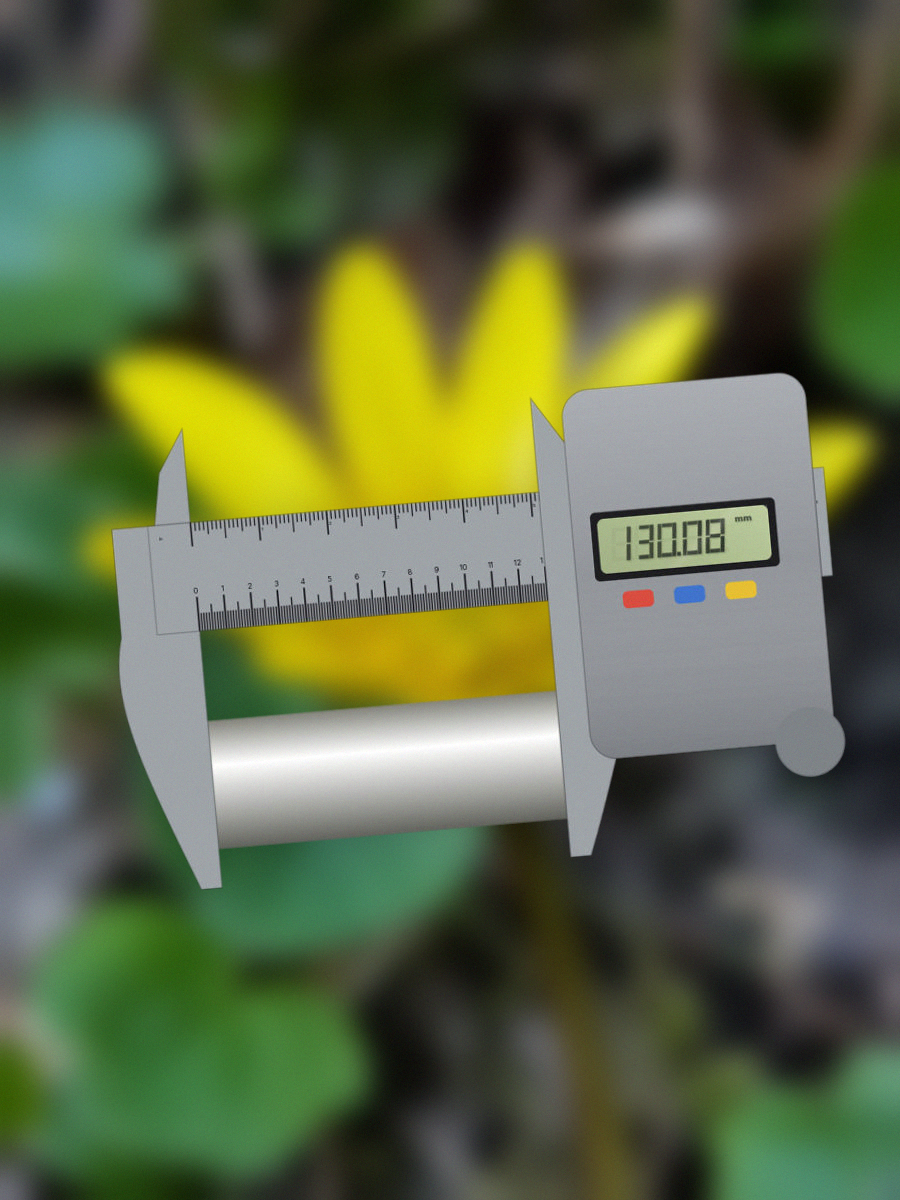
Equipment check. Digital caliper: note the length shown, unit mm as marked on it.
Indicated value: 130.08 mm
